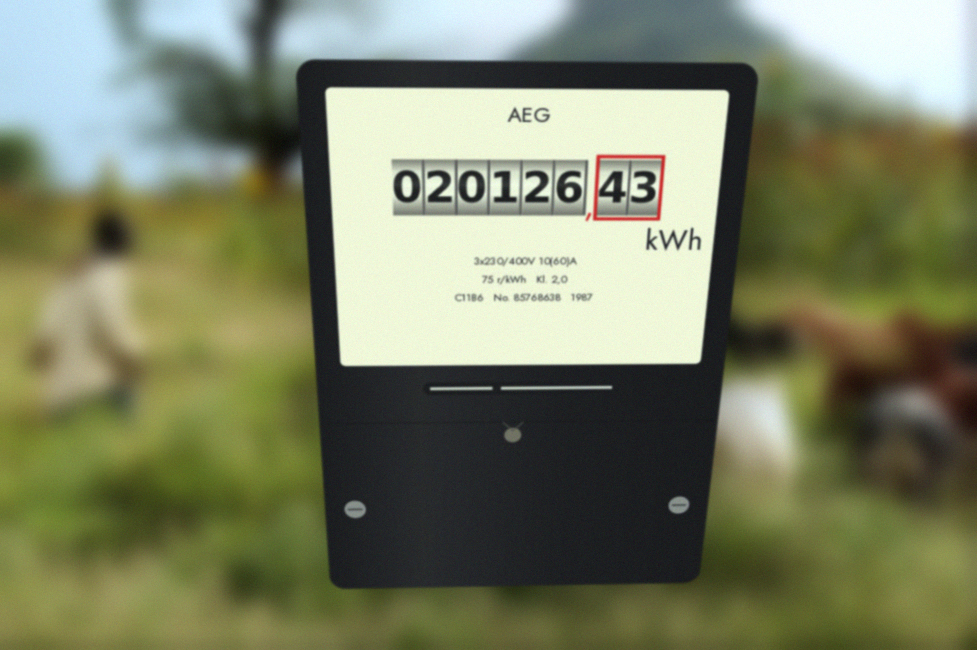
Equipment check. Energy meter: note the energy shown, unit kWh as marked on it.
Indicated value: 20126.43 kWh
